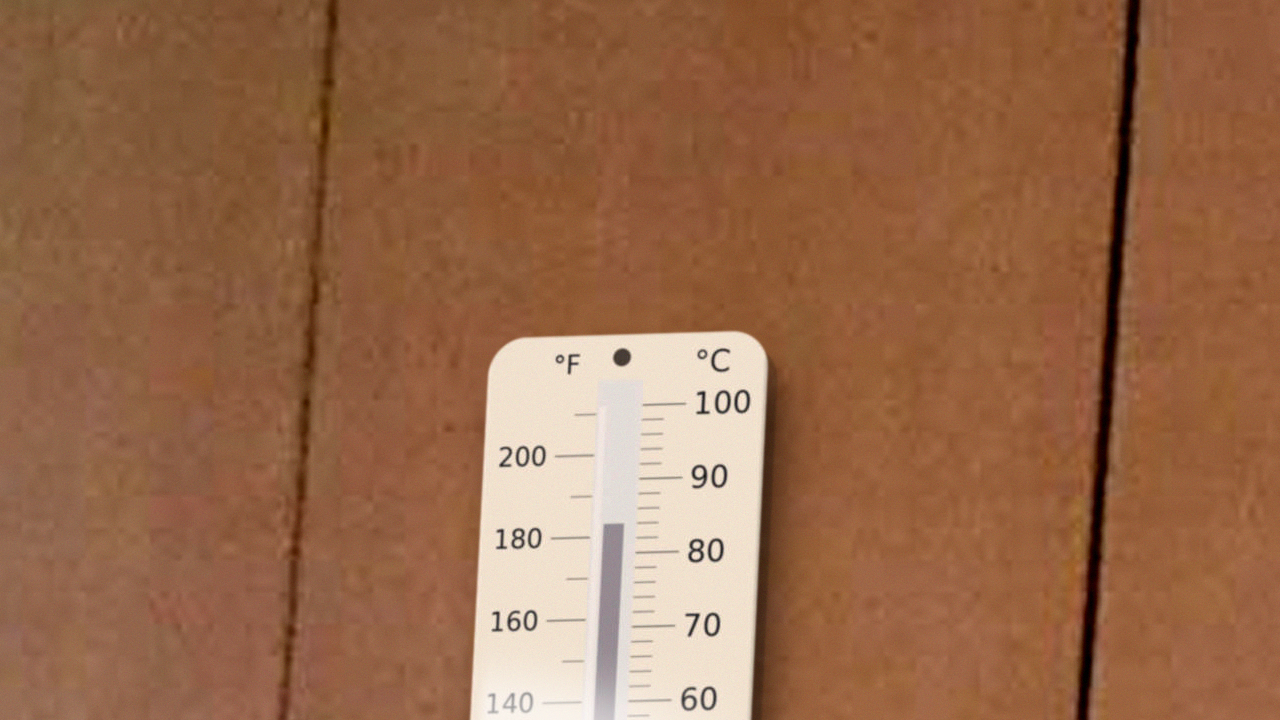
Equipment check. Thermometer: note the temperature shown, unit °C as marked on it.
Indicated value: 84 °C
